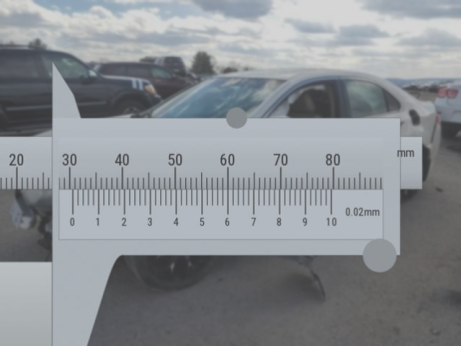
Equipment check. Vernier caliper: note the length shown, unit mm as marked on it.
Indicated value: 30.6 mm
